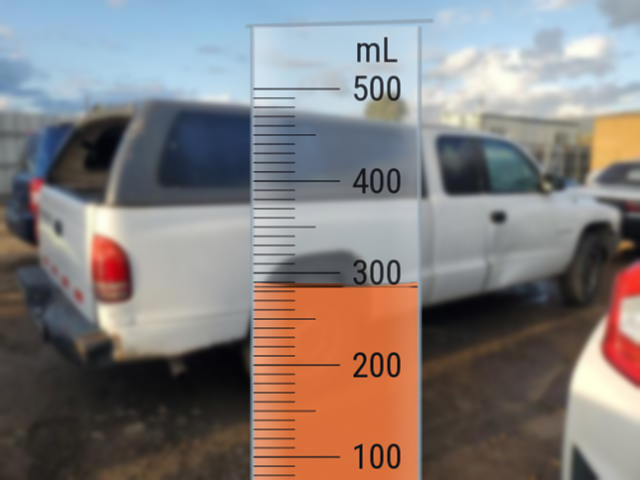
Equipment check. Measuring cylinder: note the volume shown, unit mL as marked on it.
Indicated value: 285 mL
